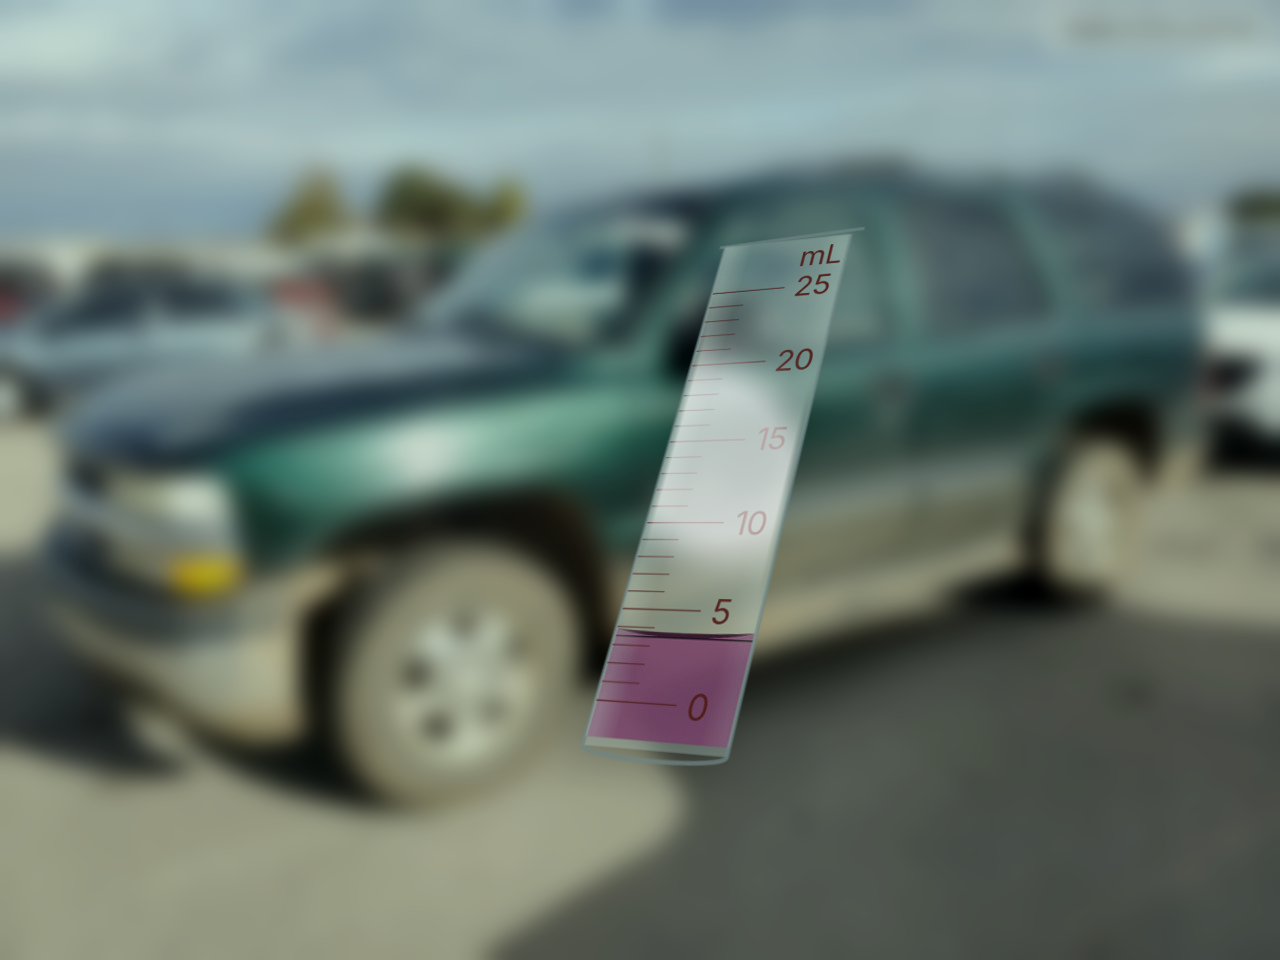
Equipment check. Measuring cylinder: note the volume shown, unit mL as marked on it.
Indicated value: 3.5 mL
